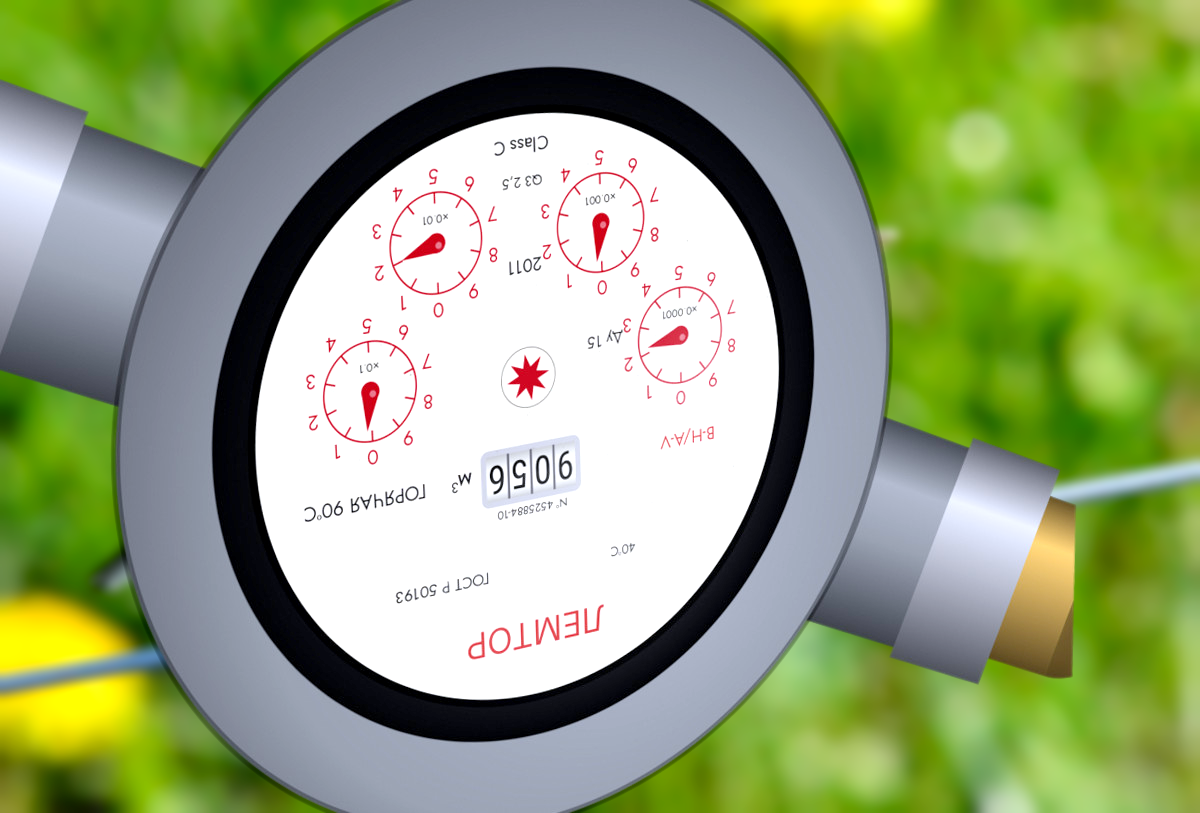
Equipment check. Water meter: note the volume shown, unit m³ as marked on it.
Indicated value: 9056.0202 m³
